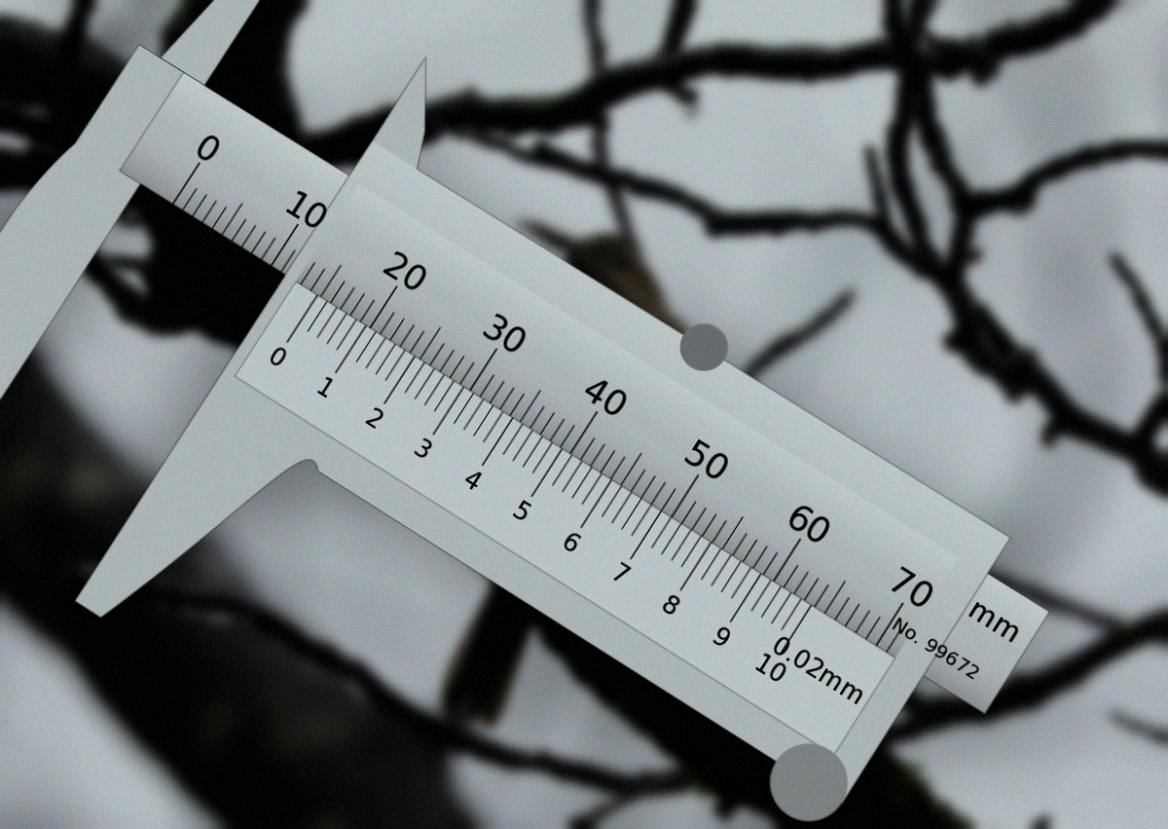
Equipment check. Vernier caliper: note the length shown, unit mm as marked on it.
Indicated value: 14.7 mm
